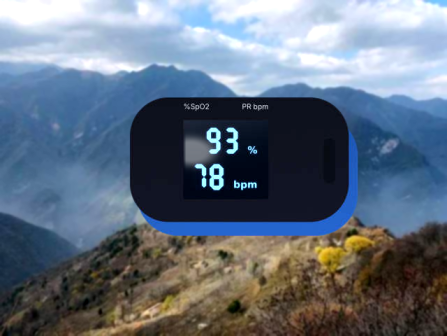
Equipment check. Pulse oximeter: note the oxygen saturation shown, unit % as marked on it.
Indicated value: 93 %
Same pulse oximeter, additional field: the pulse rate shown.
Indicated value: 78 bpm
